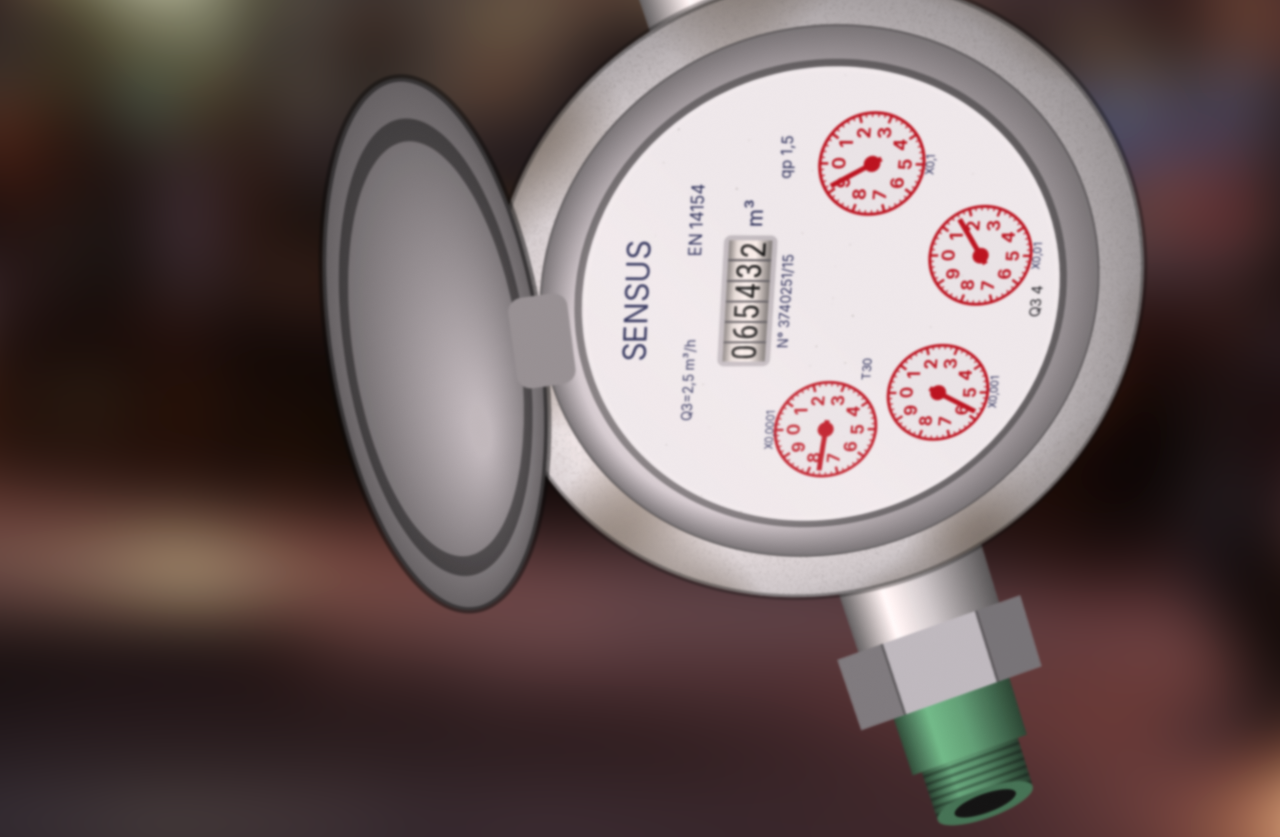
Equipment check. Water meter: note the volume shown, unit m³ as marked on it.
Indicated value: 65431.9157 m³
